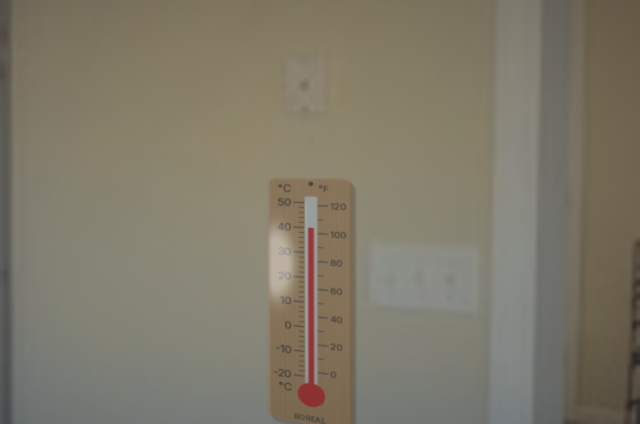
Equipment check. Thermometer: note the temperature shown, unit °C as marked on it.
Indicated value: 40 °C
